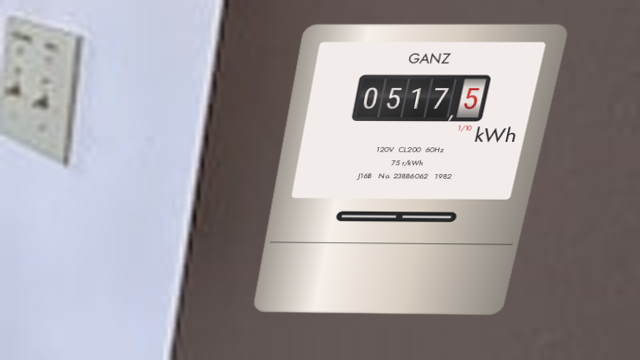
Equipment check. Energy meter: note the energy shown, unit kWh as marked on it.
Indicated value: 517.5 kWh
